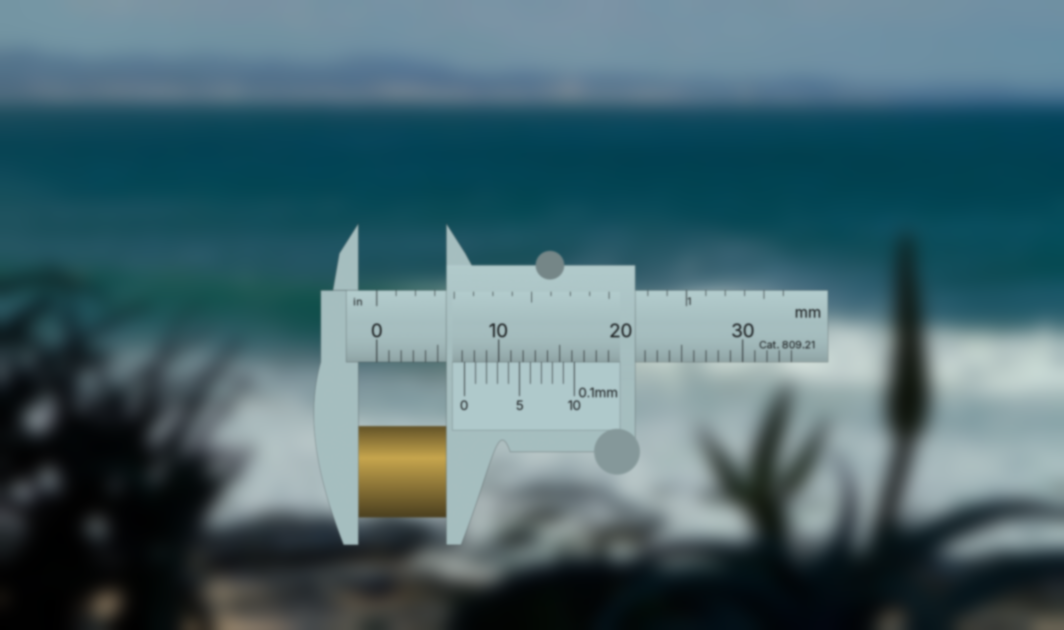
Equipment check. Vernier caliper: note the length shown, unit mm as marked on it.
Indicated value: 7.2 mm
